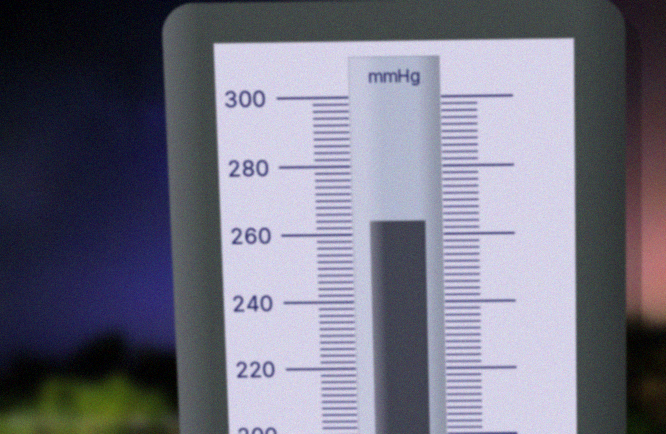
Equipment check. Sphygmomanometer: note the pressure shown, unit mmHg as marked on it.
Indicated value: 264 mmHg
